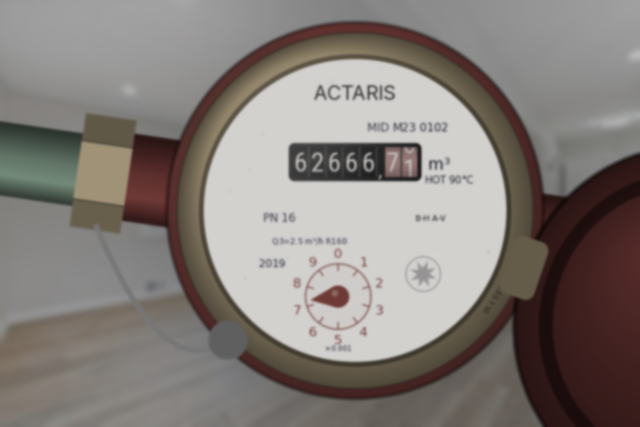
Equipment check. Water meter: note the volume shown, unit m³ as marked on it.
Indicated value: 62666.707 m³
